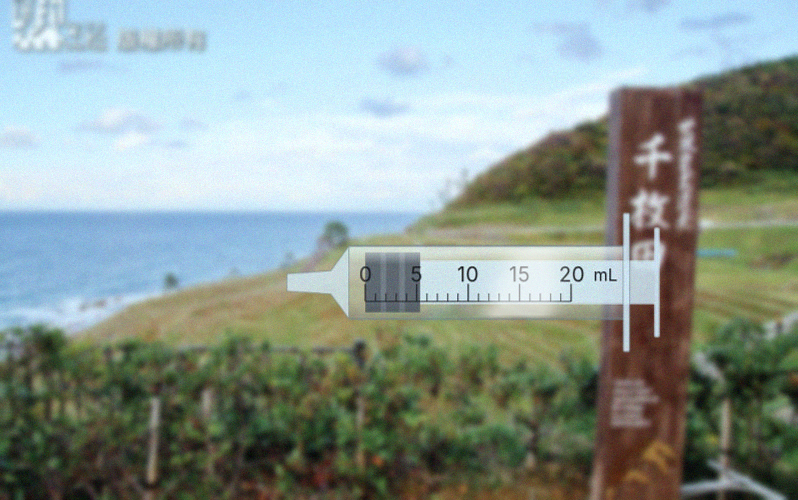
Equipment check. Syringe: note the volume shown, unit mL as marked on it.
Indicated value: 0 mL
